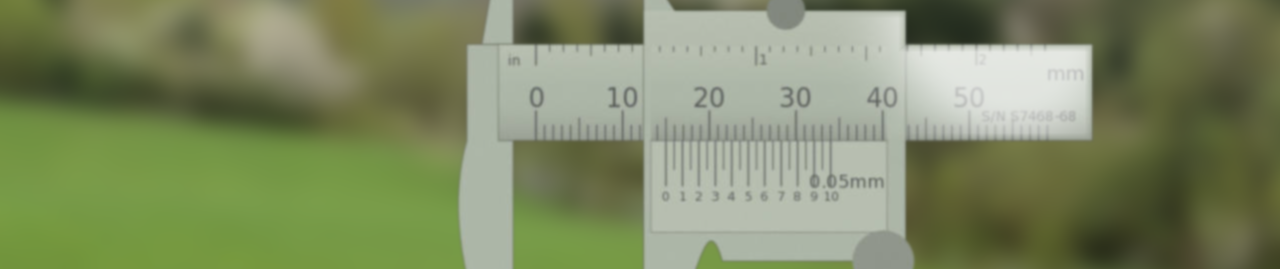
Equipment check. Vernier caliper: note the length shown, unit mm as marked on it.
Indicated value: 15.0 mm
